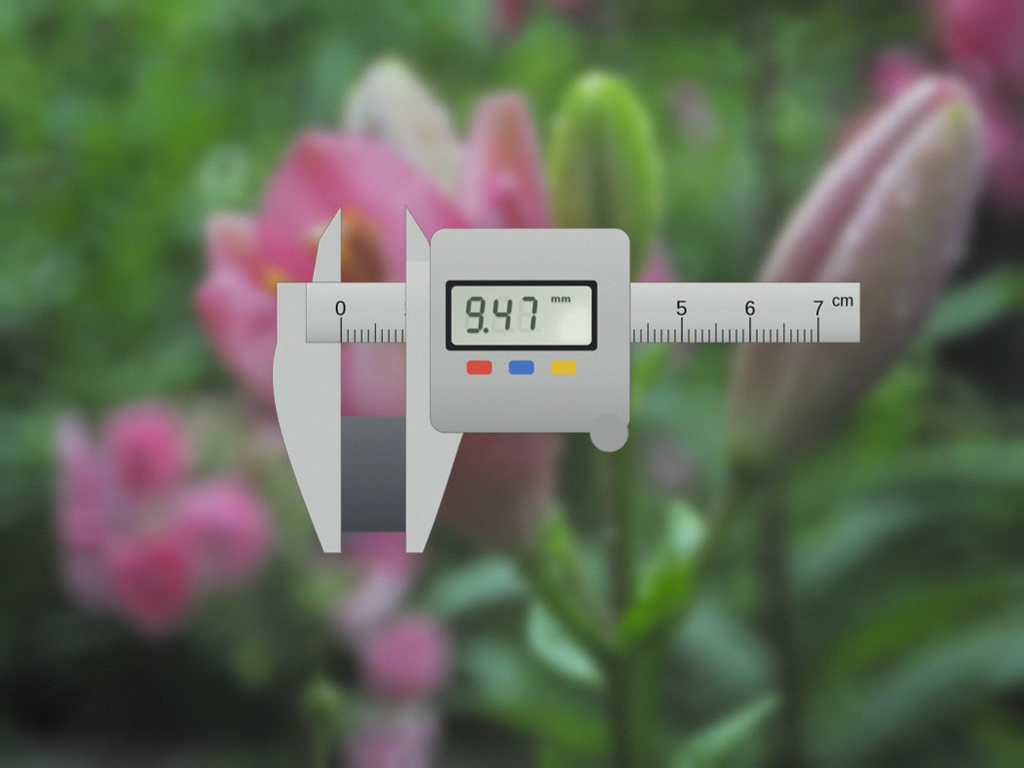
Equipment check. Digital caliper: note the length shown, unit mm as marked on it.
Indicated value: 9.47 mm
